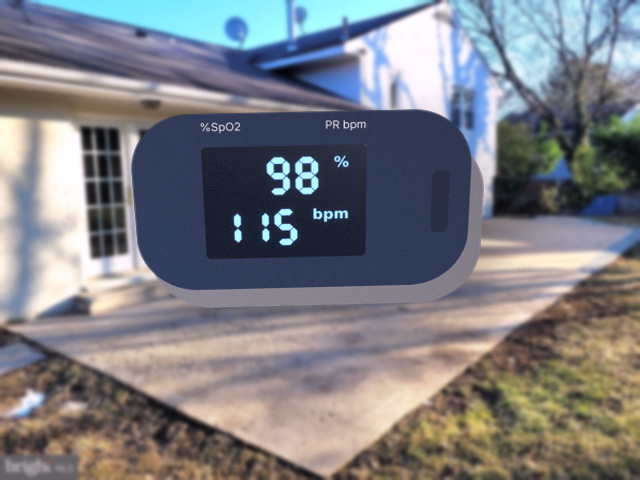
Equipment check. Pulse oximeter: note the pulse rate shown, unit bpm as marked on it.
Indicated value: 115 bpm
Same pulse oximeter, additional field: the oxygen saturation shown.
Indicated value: 98 %
